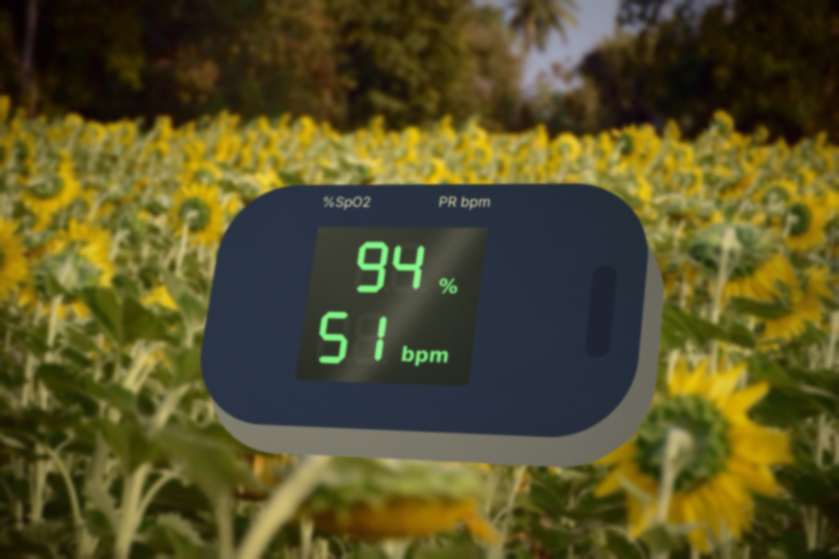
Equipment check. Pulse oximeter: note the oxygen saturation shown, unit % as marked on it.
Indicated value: 94 %
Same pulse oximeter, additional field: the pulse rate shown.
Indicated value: 51 bpm
